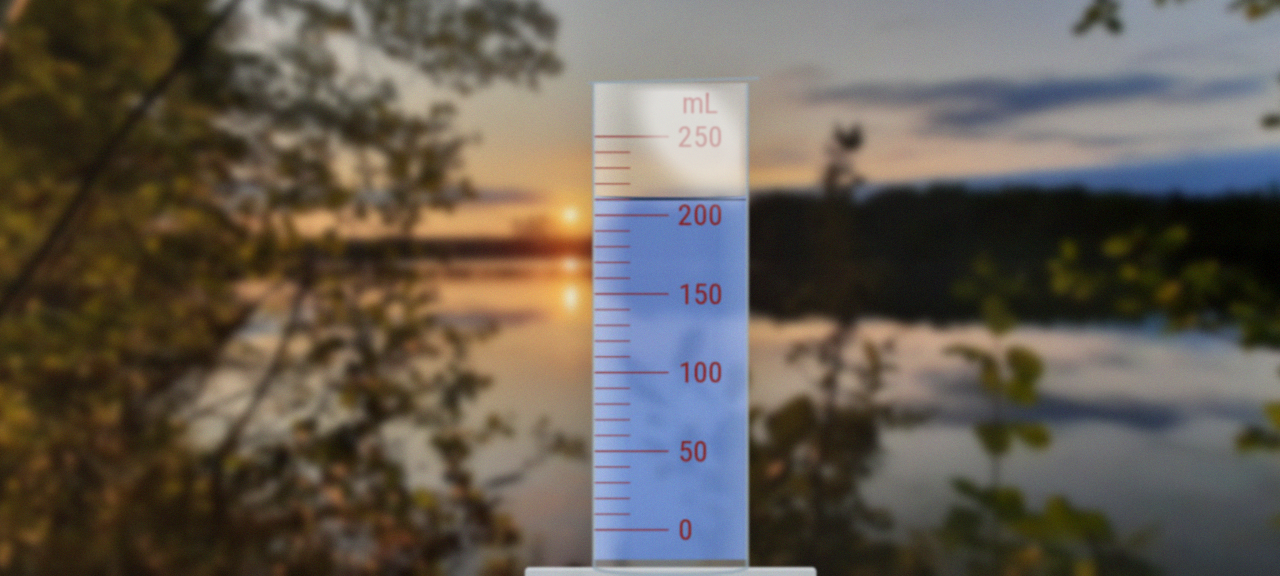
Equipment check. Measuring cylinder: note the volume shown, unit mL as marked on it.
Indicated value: 210 mL
